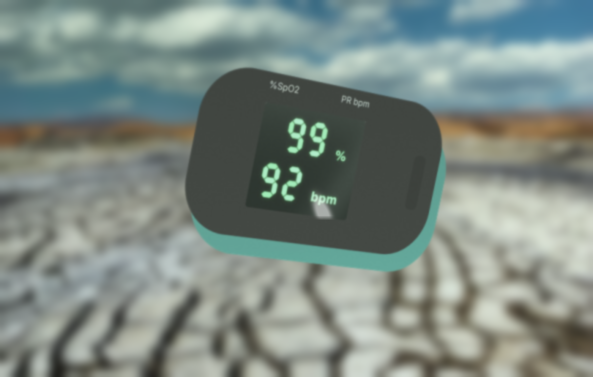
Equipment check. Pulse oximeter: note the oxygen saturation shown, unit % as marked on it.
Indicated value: 99 %
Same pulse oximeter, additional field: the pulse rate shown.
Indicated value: 92 bpm
